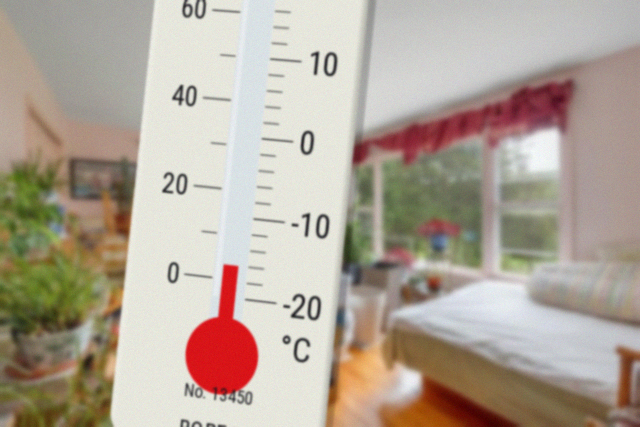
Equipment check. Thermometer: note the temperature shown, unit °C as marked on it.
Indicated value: -16 °C
